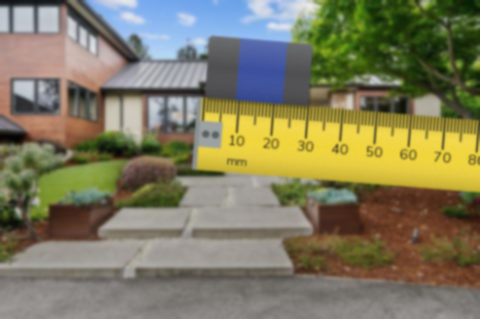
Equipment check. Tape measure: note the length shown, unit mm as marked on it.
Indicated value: 30 mm
